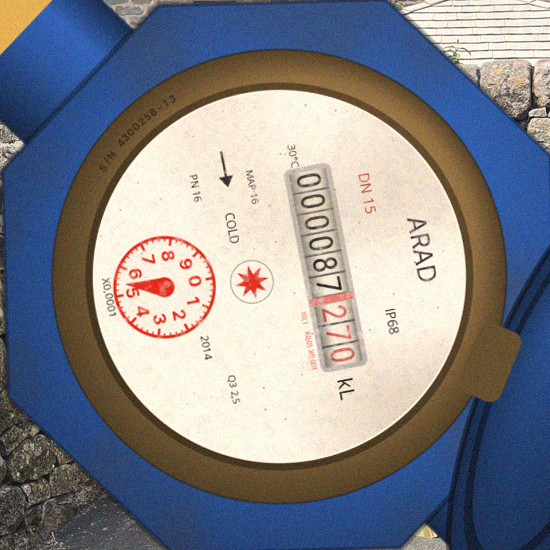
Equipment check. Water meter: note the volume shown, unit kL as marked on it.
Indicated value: 87.2705 kL
